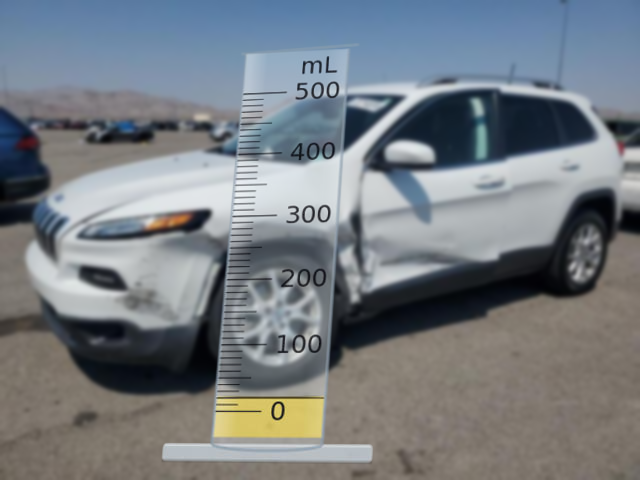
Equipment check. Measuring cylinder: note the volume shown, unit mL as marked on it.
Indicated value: 20 mL
